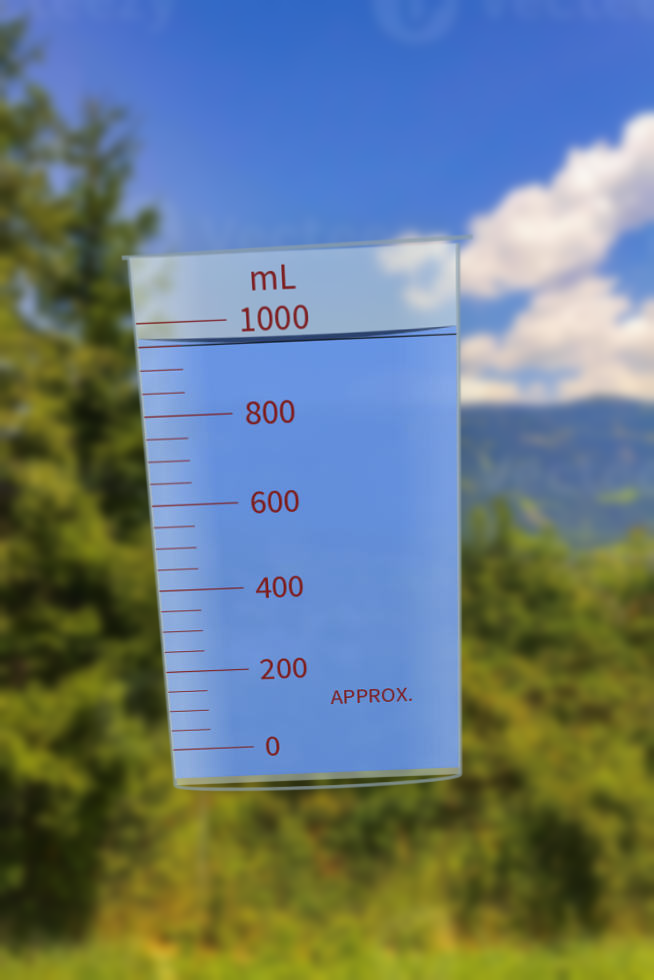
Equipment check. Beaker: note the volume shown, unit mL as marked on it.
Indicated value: 950 mL
